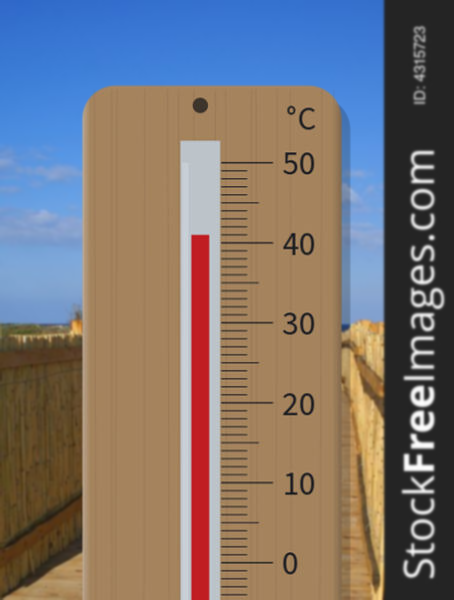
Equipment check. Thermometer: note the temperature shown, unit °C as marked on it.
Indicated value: 41 °C
